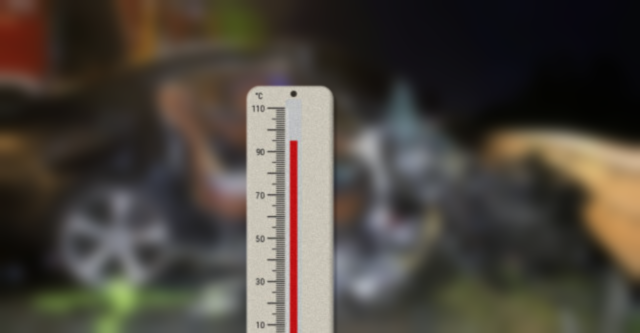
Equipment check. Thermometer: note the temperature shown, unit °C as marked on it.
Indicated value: 95 °C
